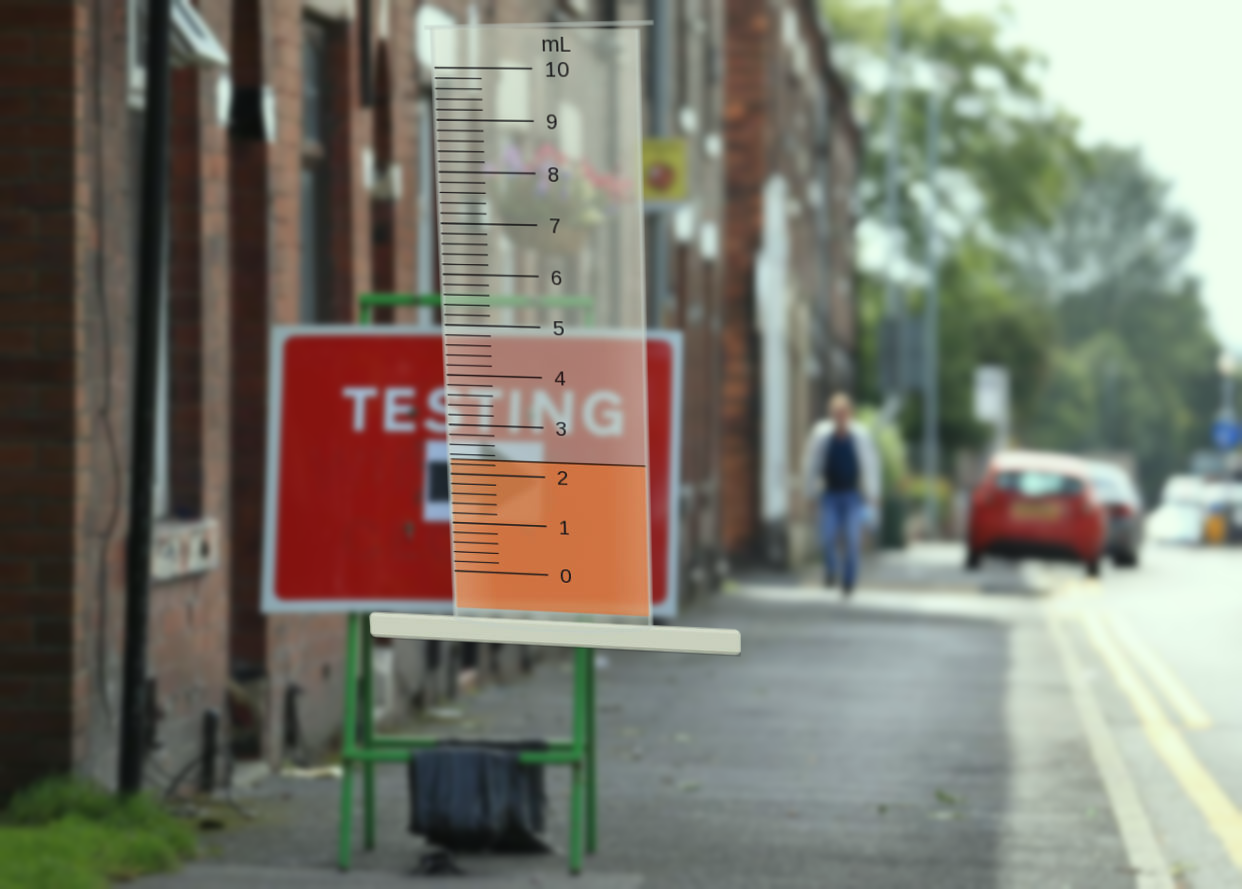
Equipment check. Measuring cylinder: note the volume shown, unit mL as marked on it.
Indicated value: 2.3 mL
